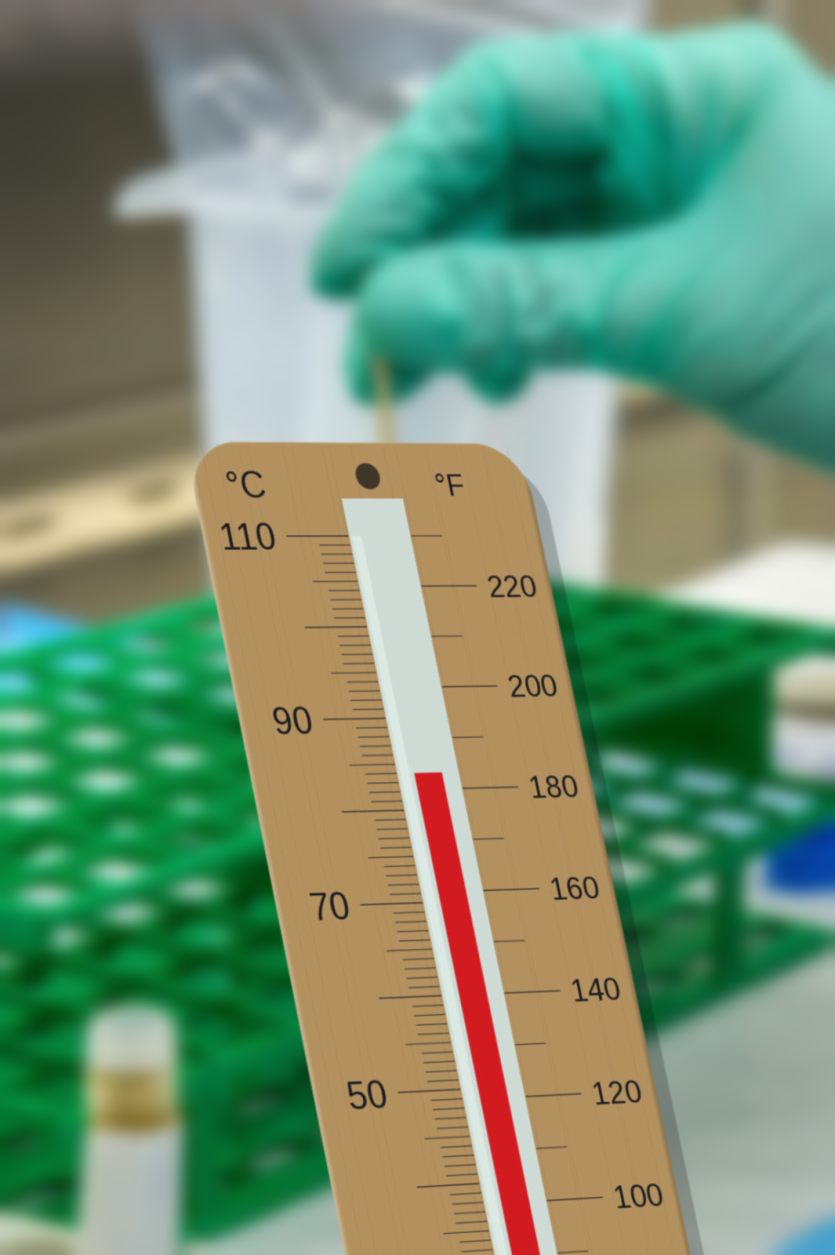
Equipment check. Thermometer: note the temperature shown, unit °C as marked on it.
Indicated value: 84 °C
